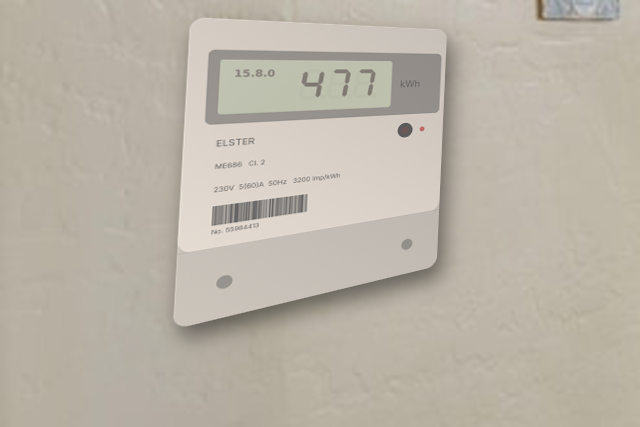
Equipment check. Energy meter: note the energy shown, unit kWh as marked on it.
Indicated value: 477 kWh
